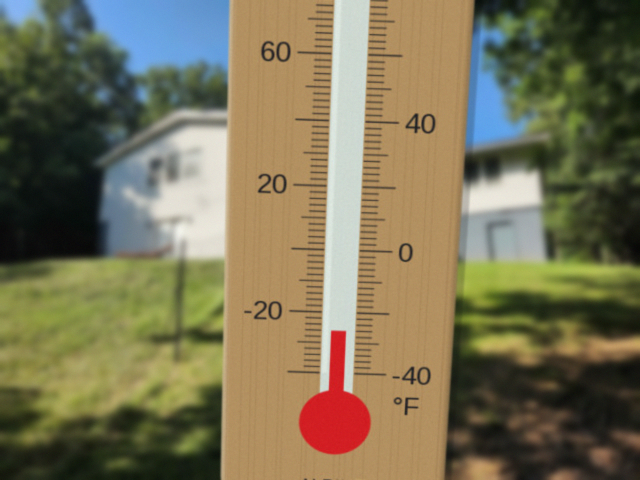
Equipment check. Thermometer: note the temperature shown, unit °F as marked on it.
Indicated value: -26 °F
